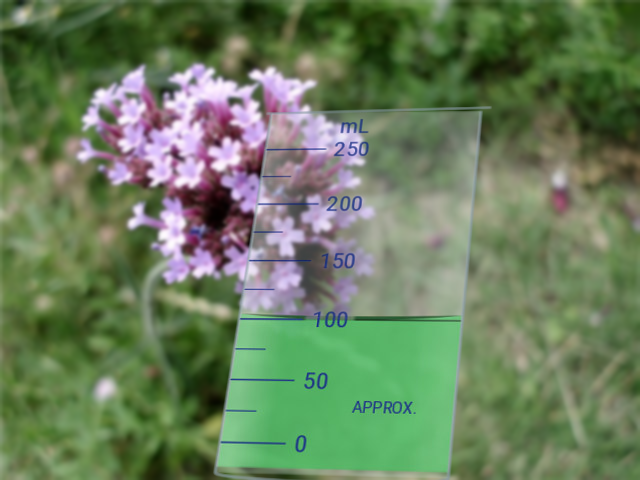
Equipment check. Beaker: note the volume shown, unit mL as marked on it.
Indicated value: 100 mL
